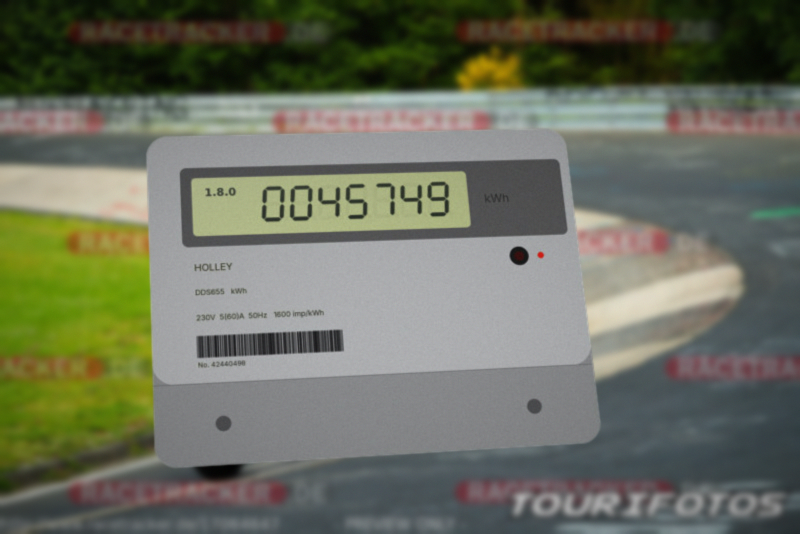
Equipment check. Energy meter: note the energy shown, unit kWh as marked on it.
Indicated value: 45749 kWh
